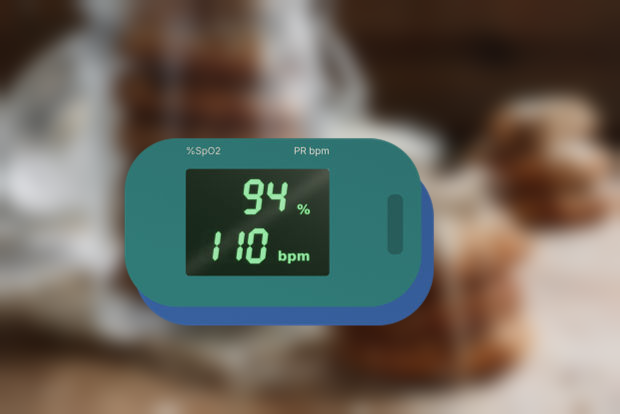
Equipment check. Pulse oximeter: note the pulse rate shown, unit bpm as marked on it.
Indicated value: 110 bpm
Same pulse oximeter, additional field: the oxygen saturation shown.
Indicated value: 94 %
